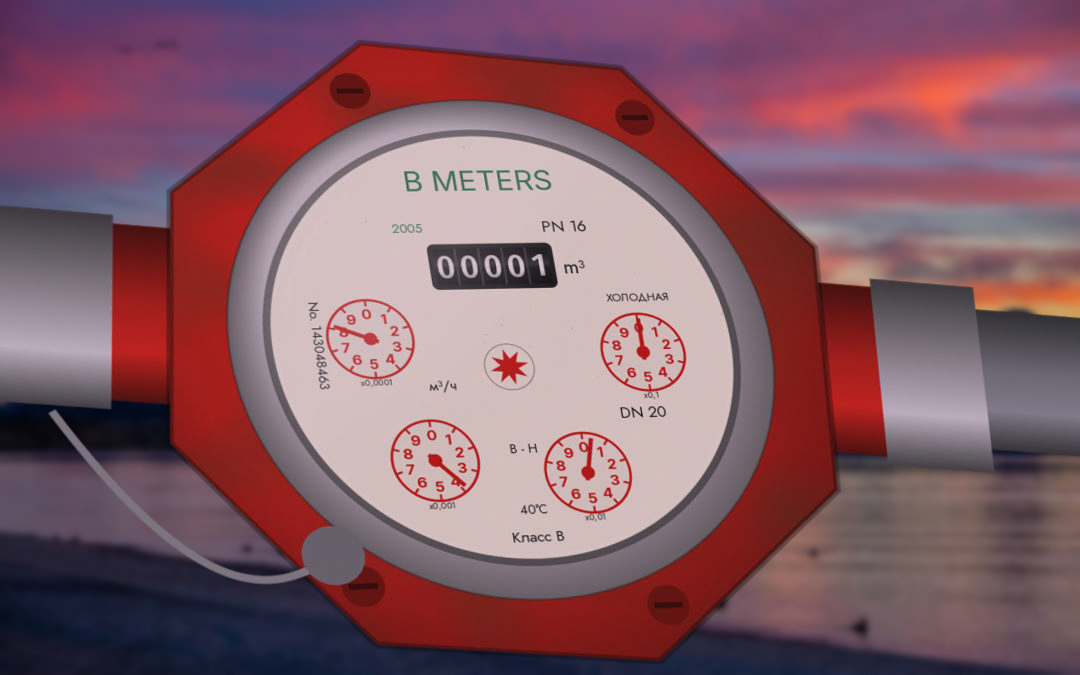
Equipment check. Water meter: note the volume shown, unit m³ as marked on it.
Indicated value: 1.0038 m³
